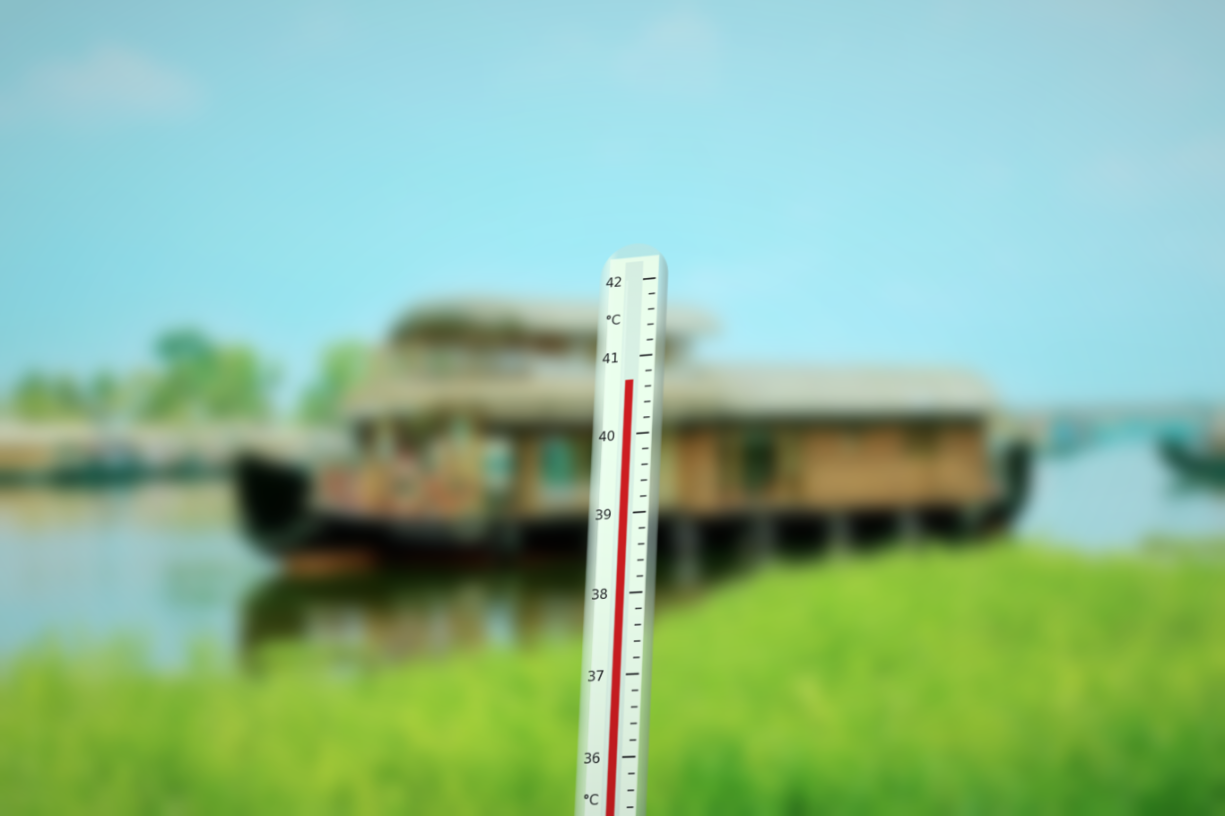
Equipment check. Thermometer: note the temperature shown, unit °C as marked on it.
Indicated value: 40.7 °C
